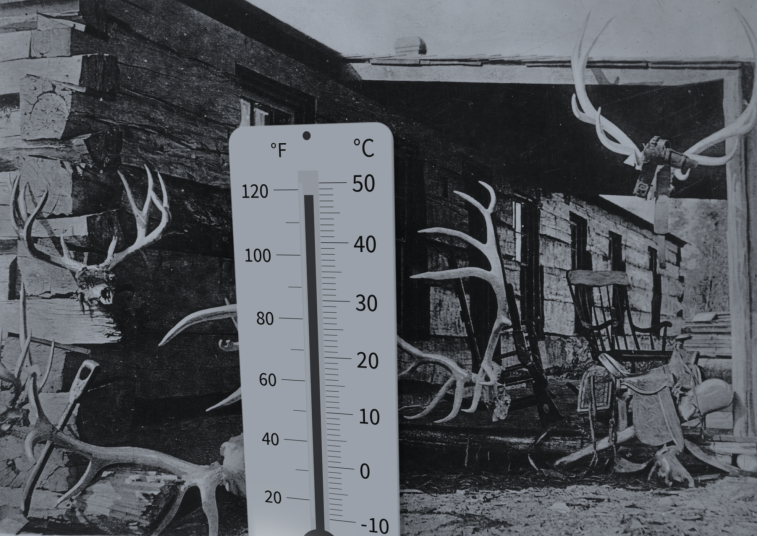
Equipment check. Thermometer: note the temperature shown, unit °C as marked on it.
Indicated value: 48 °C
